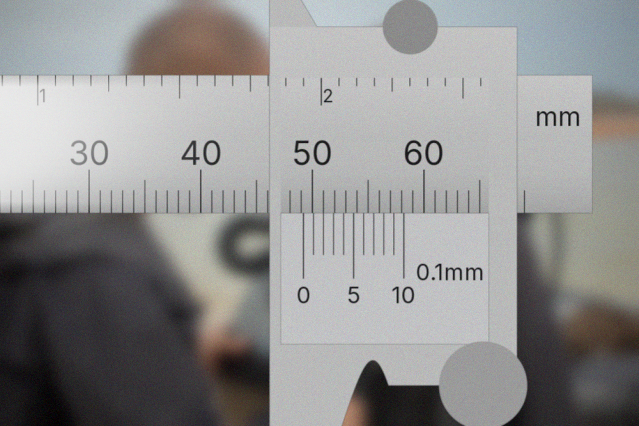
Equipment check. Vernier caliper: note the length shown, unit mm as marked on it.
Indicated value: 49.2 mm
